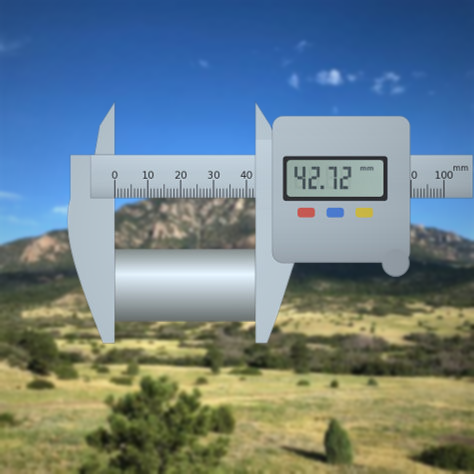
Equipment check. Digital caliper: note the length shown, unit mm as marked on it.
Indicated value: 42.72 mm
